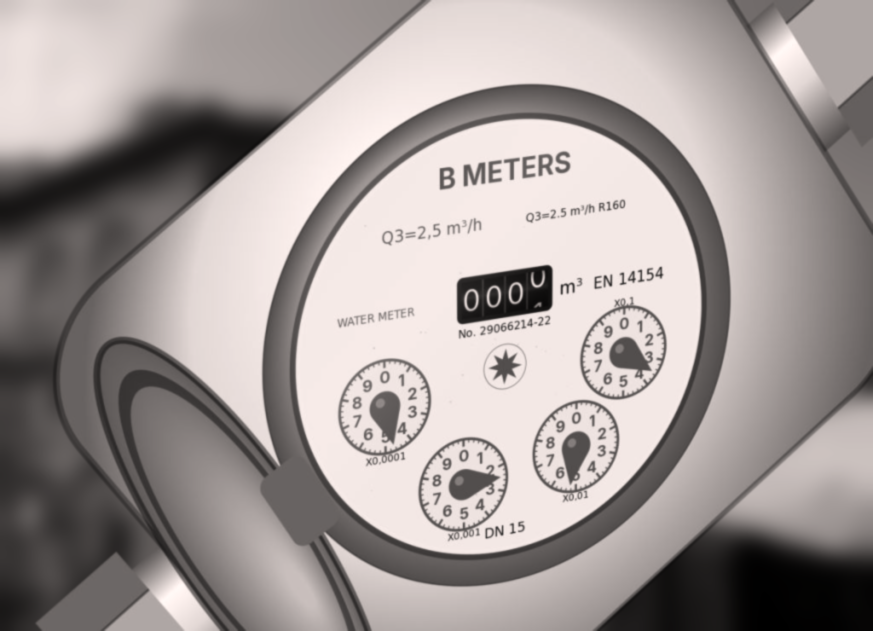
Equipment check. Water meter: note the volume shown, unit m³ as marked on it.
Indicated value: 0.3524 m³
